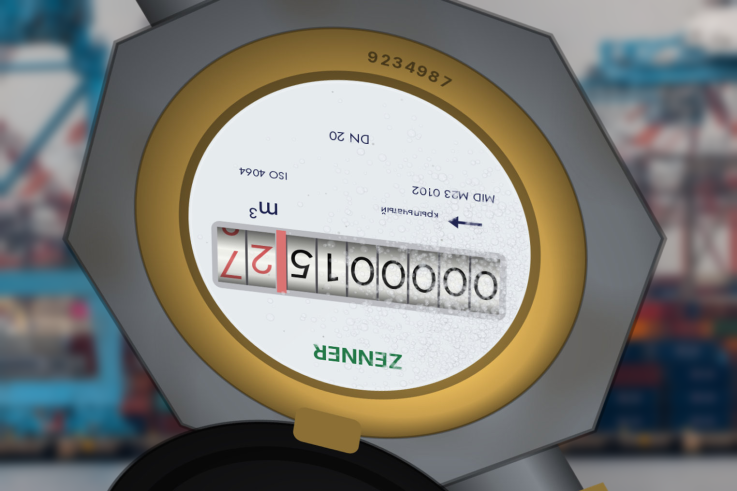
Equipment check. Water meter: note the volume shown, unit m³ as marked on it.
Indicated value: 15.27 m³
